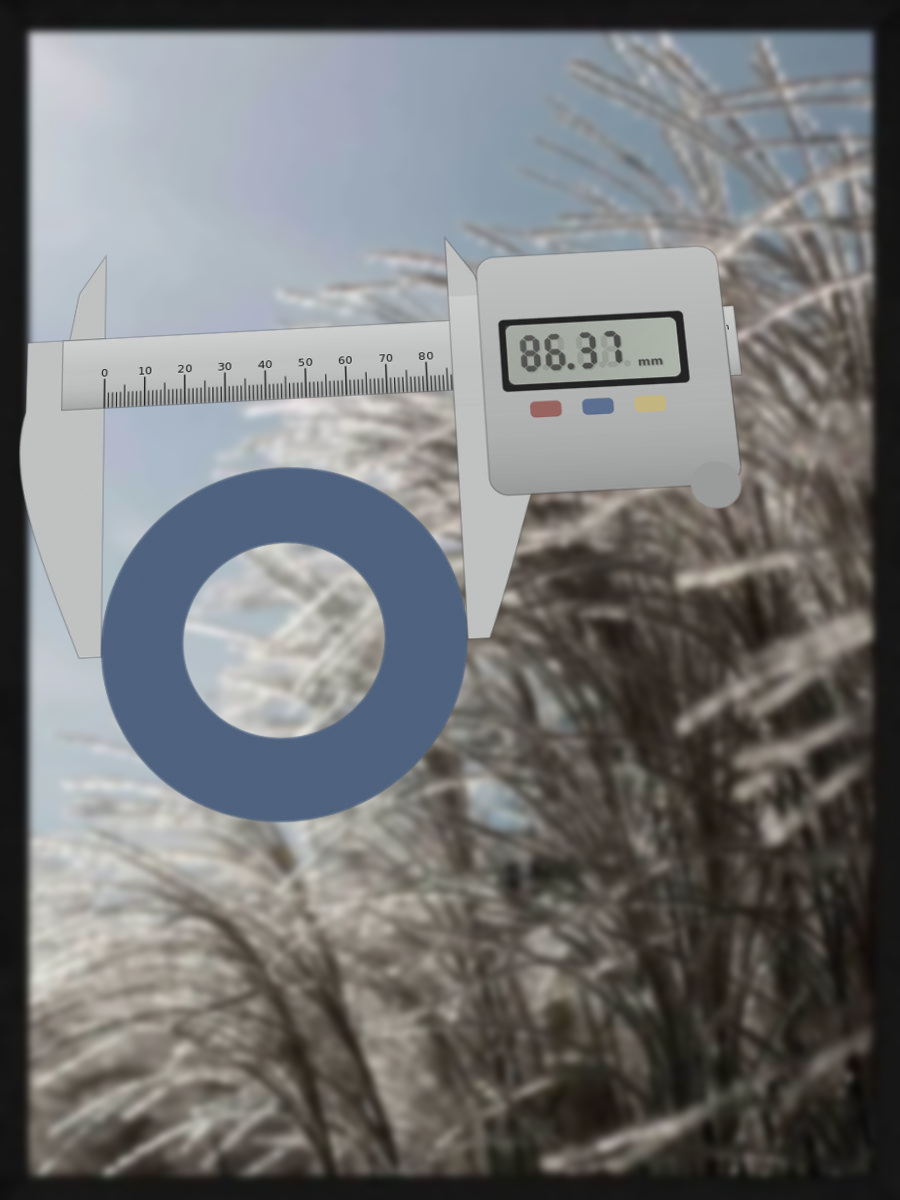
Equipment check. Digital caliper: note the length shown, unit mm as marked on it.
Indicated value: 86.37 mm
